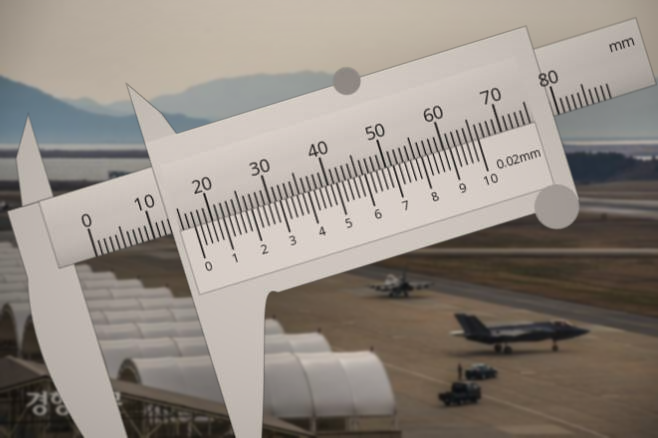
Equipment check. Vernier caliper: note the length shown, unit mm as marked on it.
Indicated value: 17.0 mm
